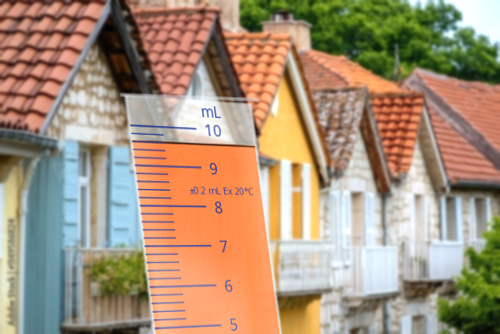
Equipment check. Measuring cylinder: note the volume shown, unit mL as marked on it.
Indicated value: 9.6 mL
